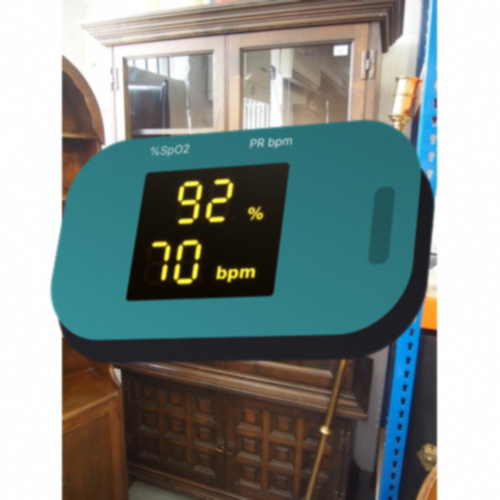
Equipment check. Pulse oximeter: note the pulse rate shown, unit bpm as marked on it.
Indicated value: 70 bpm
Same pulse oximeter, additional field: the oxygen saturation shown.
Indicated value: 92 %
